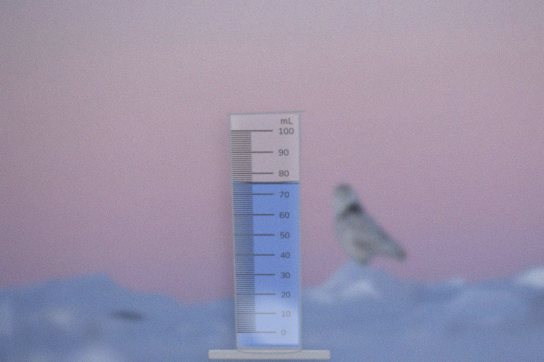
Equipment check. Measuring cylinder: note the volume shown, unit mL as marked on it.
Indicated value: 75 mL
